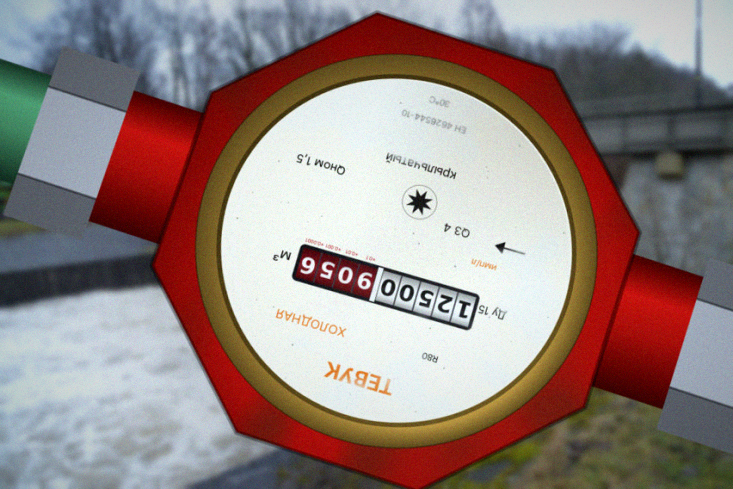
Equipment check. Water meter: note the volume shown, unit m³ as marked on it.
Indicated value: 12500.9056 m³
